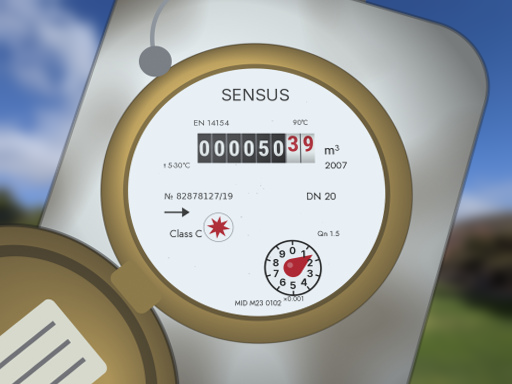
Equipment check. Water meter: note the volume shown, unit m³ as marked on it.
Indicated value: 50.391 m³
